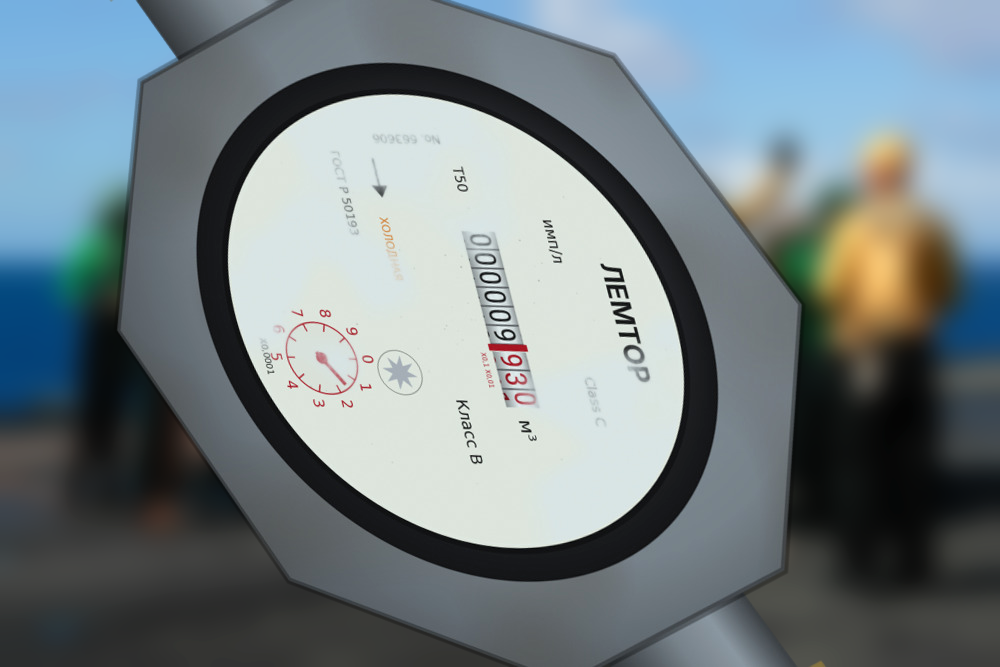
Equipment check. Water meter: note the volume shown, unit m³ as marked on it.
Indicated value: 9.9301 m³
